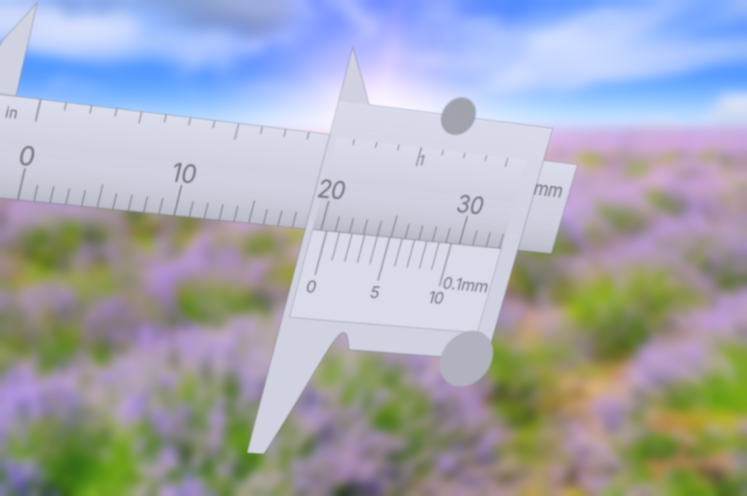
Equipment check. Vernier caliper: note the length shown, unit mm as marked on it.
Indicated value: 20.4 mm
